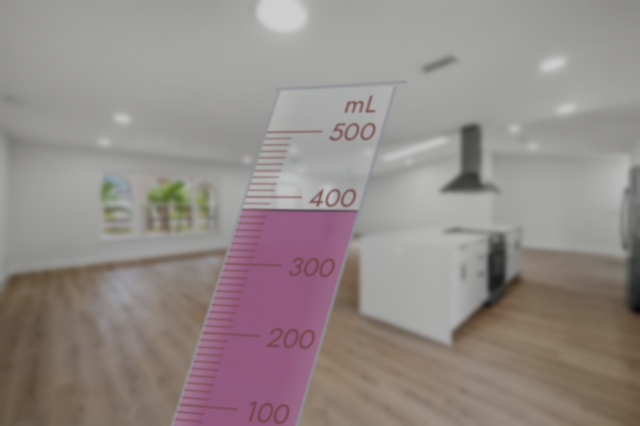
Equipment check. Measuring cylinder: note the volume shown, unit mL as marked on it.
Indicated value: 380 mL
